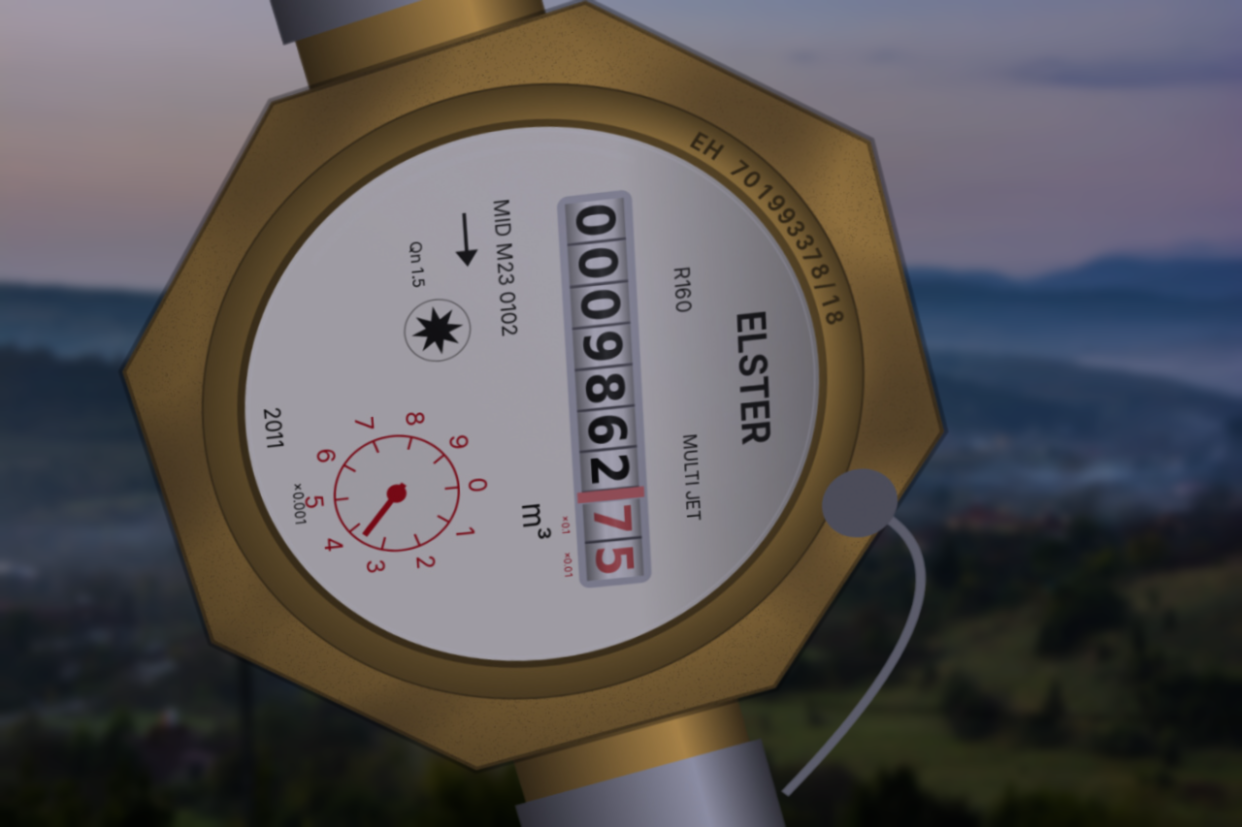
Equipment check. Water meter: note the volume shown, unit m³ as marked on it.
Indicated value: 9862.753 m³
